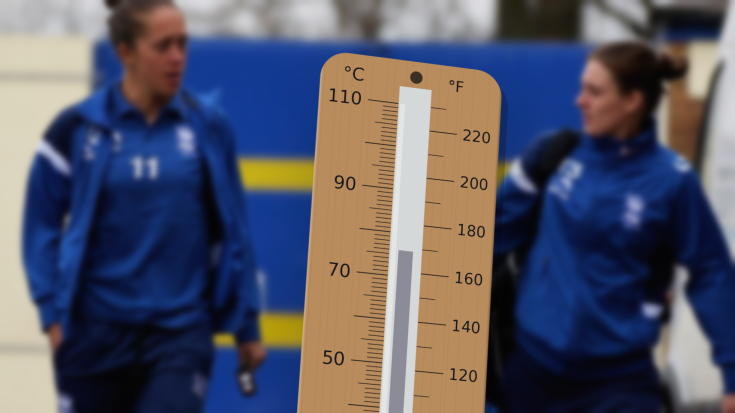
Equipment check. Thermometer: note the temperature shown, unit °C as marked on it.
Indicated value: 76 °C
